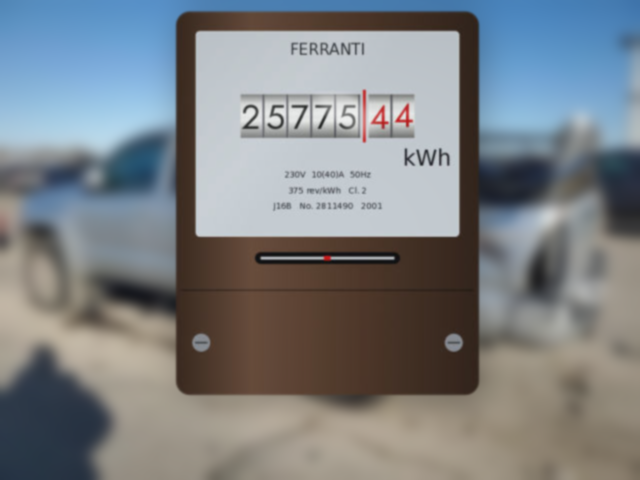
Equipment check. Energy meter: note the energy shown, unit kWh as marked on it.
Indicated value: 25775.44 kWh
